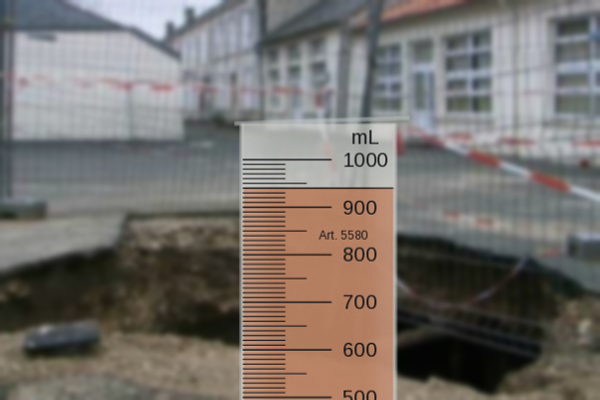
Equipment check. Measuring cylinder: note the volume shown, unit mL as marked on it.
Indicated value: 940 mL
